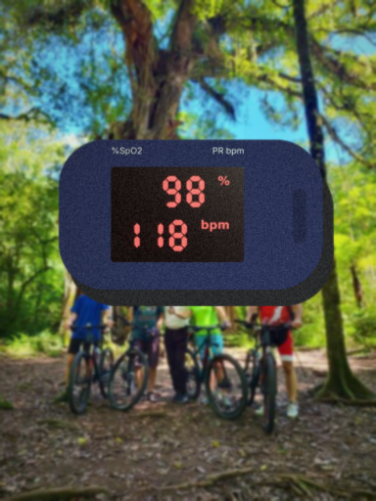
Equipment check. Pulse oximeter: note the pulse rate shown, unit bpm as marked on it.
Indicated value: 118 bpm
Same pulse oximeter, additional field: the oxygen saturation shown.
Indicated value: 98 %
